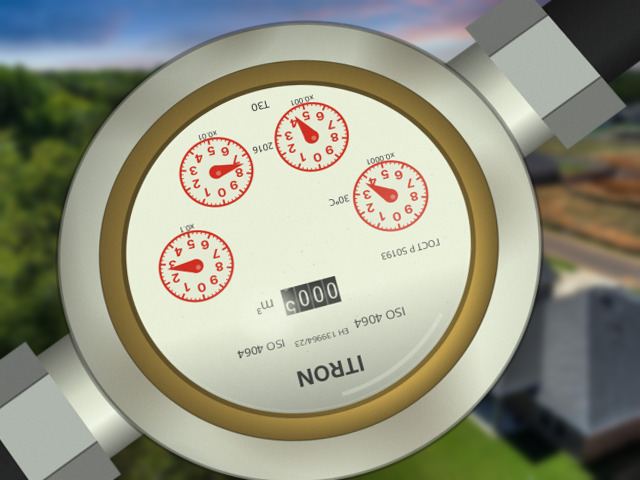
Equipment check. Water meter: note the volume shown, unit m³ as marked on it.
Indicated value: 5.2743 m³
